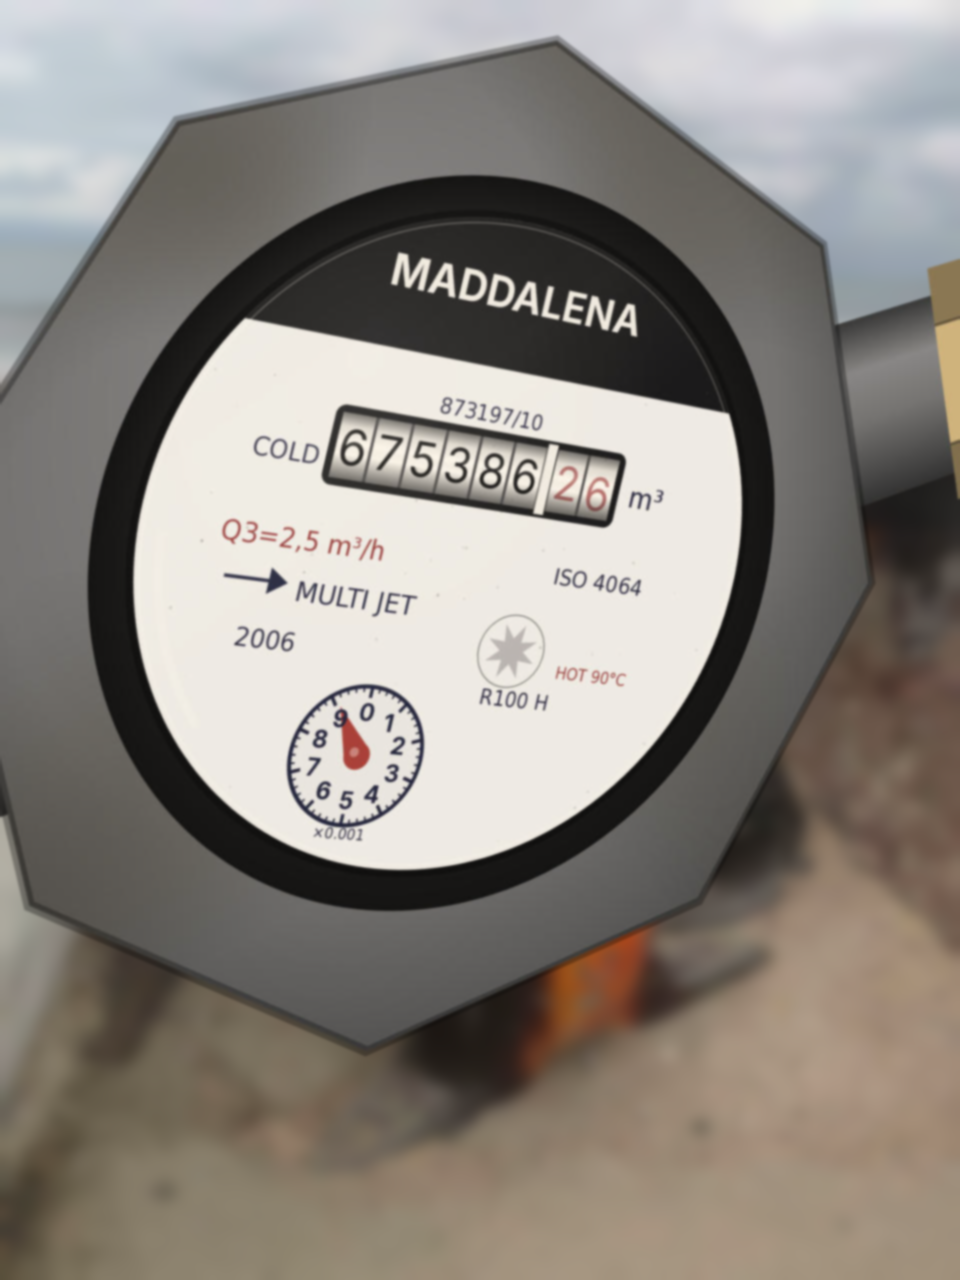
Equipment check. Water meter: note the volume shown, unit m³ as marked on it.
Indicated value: 675386.259 m³
